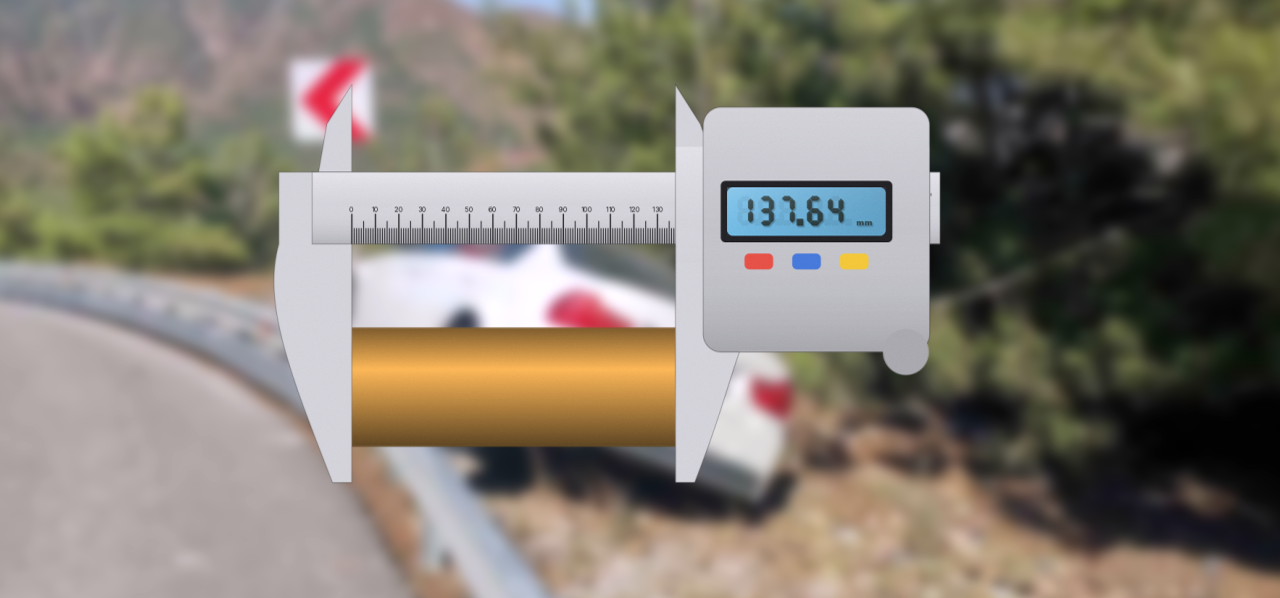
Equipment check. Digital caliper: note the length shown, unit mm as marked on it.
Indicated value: 137.64 mm
